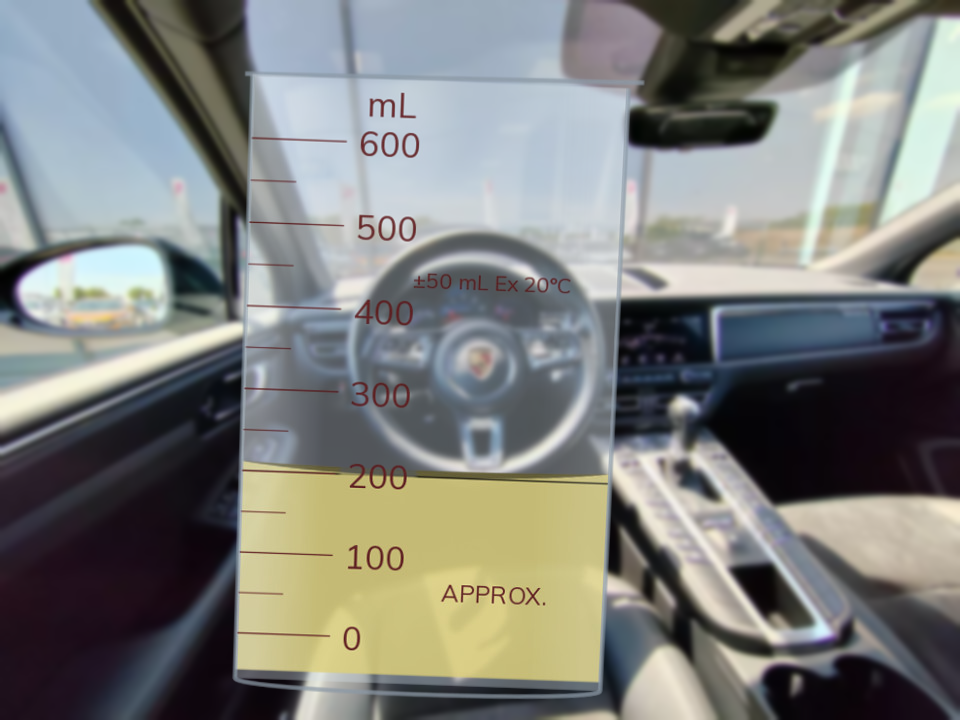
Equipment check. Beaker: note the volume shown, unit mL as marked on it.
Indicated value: 200 mL
